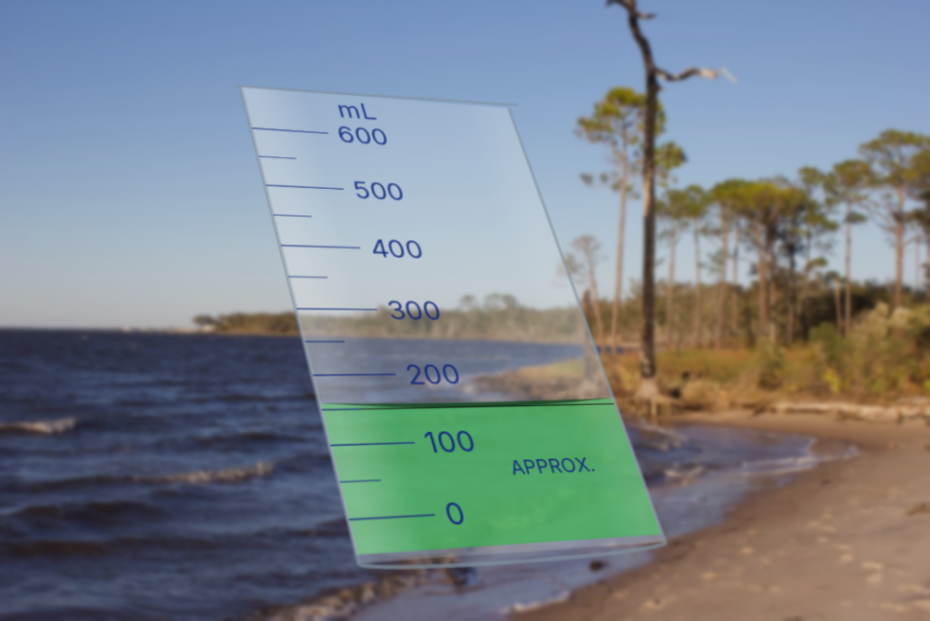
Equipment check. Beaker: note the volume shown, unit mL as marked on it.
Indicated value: 150 mL
